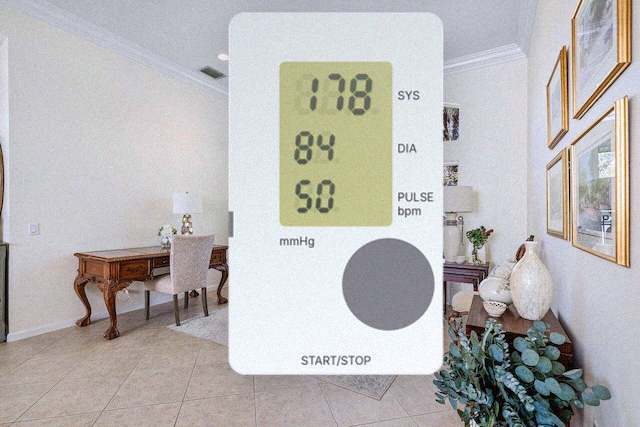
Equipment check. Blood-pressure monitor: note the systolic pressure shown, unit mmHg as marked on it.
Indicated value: 178 mmHg
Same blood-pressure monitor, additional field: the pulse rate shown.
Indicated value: 50 bpm
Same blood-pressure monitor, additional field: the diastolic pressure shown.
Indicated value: 84 mmHg
